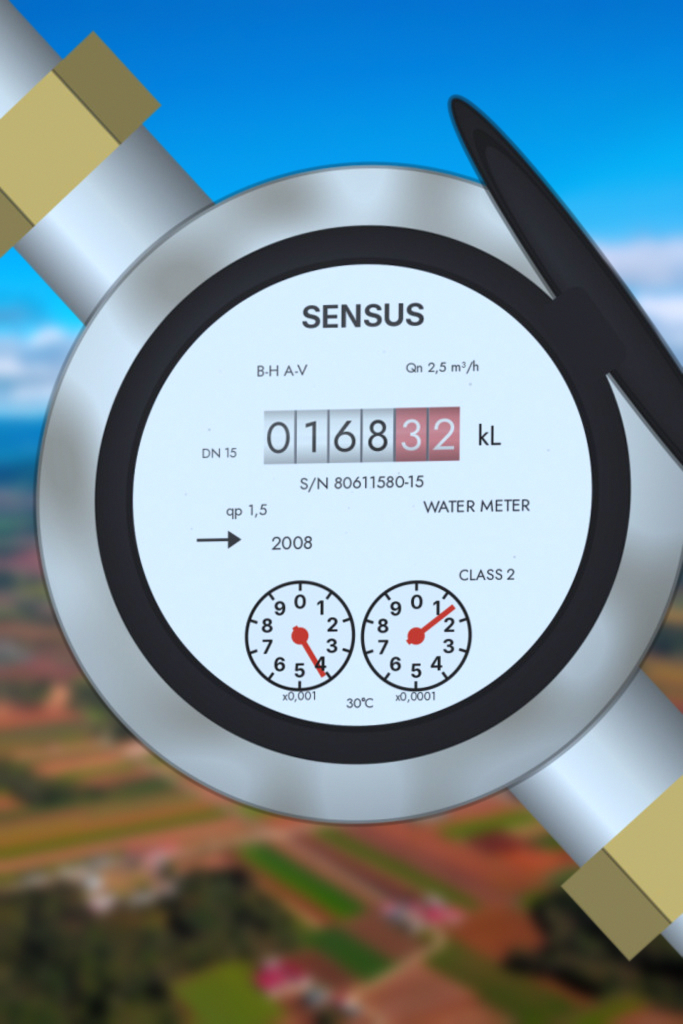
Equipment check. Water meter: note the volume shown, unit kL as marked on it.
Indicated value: 168.3241 kL
